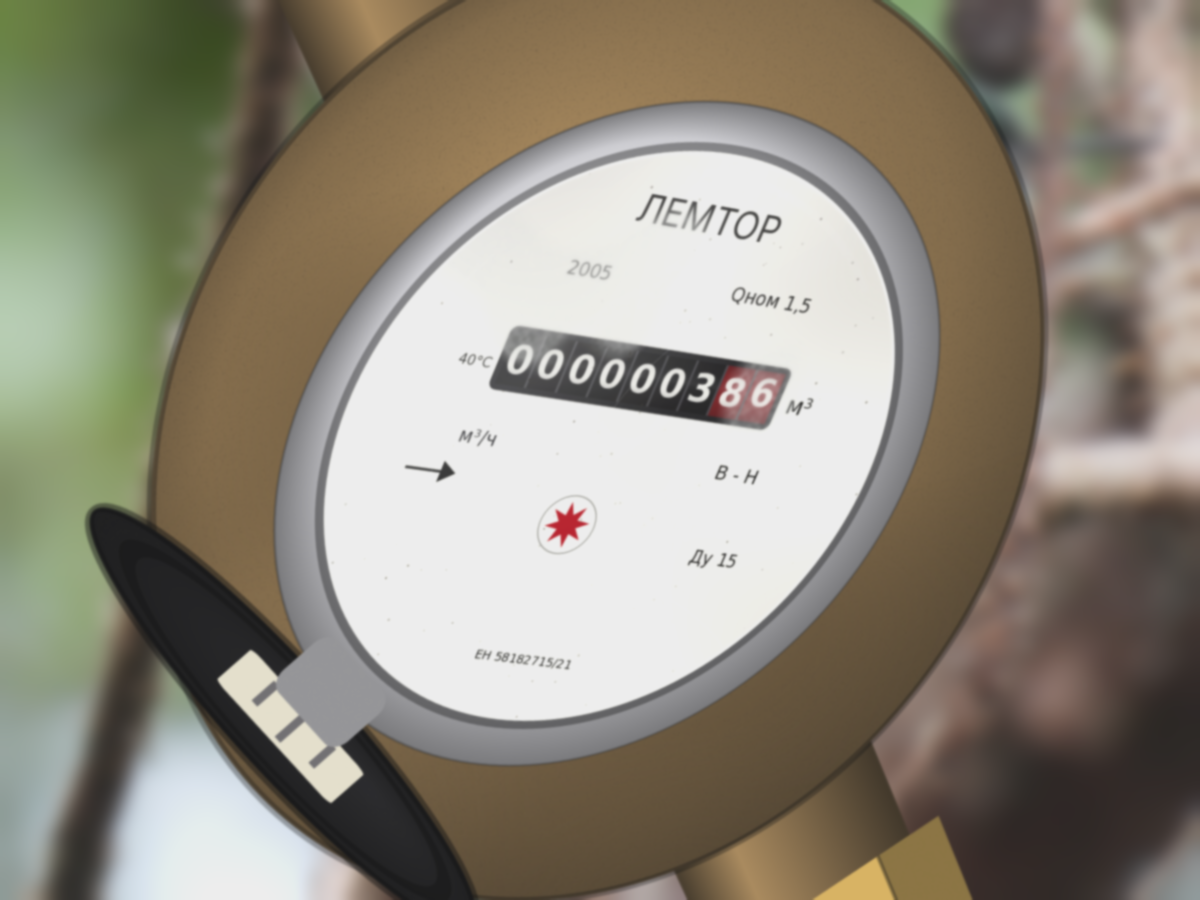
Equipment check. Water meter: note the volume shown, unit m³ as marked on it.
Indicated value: 3.86 m³
